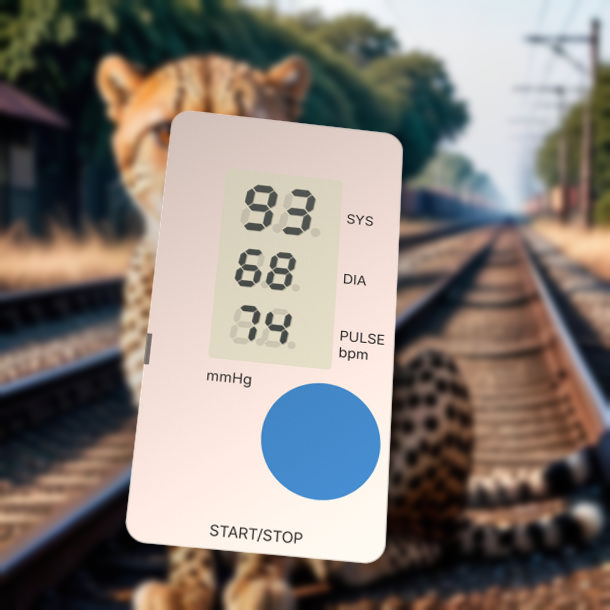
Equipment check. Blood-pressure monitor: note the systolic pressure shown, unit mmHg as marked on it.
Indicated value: 93 mmHg
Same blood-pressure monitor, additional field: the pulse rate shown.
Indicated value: 74 bpm
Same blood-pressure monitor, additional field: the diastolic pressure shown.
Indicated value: 68 mmHg
